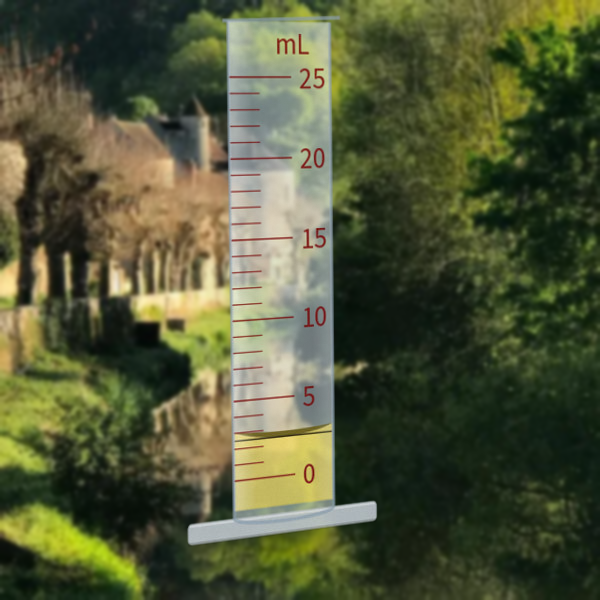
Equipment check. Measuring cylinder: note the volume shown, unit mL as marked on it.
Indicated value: 2.5 mL
